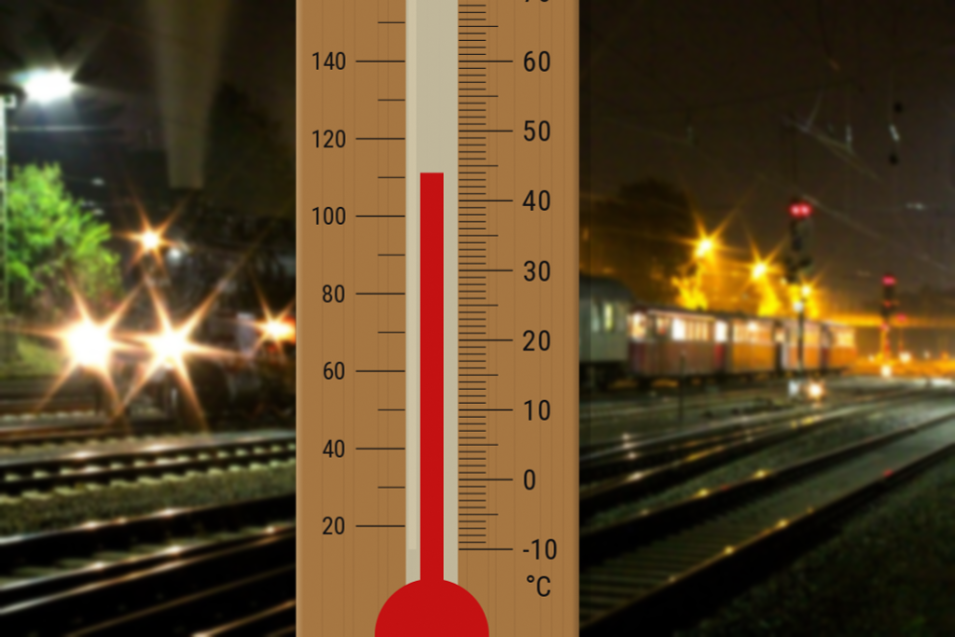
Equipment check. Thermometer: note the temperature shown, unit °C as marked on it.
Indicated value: 44 °C
